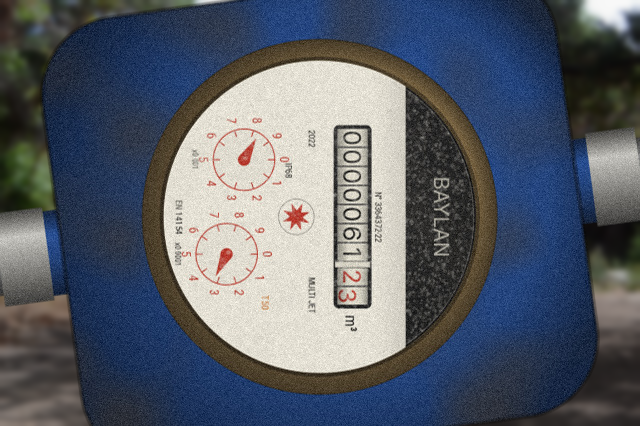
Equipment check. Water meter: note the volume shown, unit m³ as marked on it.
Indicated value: 61.2283 m³
